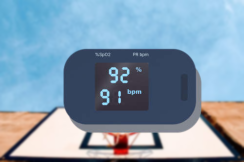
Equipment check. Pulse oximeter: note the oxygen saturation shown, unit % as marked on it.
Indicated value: 92 %
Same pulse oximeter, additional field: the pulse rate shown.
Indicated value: 91 bpm
